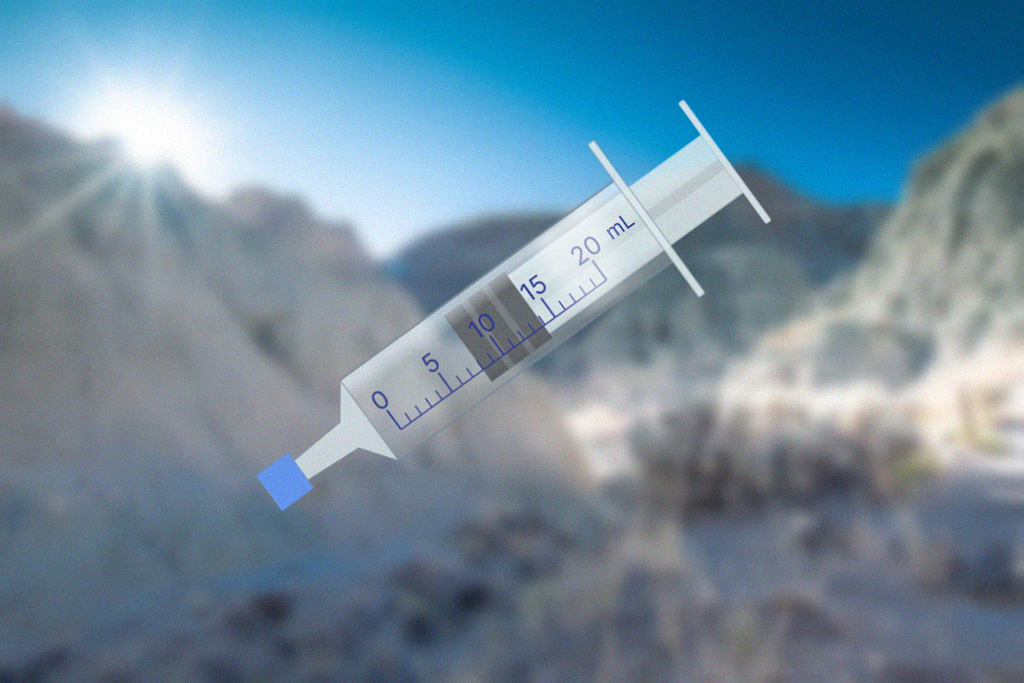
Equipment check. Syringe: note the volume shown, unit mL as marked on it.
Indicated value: 8 mL
